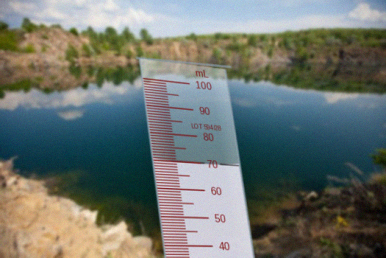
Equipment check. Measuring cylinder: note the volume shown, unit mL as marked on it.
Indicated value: 70 mL
